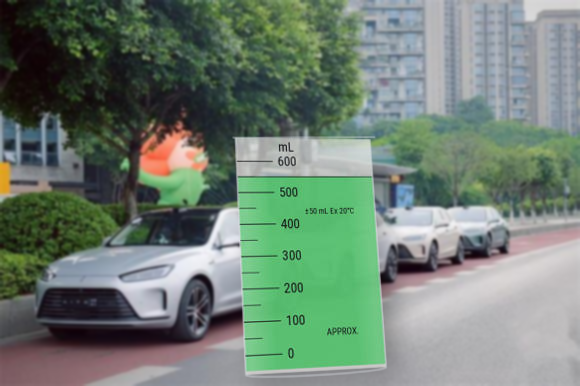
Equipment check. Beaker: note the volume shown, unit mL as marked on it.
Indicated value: 550 mL
